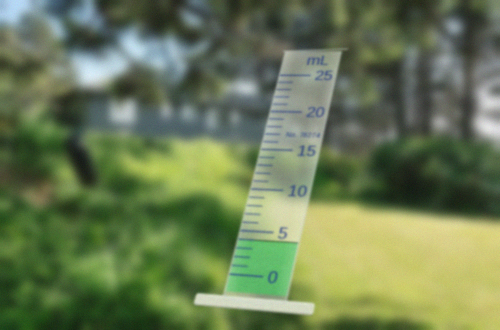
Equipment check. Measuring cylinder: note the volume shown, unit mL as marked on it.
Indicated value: 4 mL
